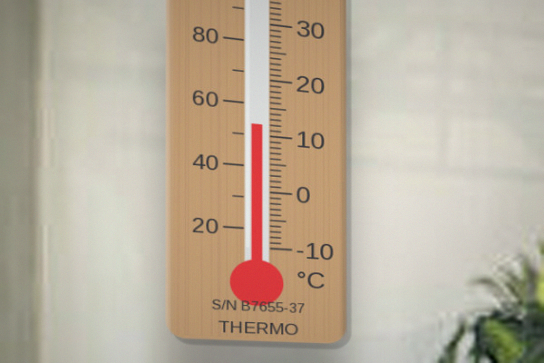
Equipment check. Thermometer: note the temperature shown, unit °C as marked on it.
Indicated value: 12 °C
